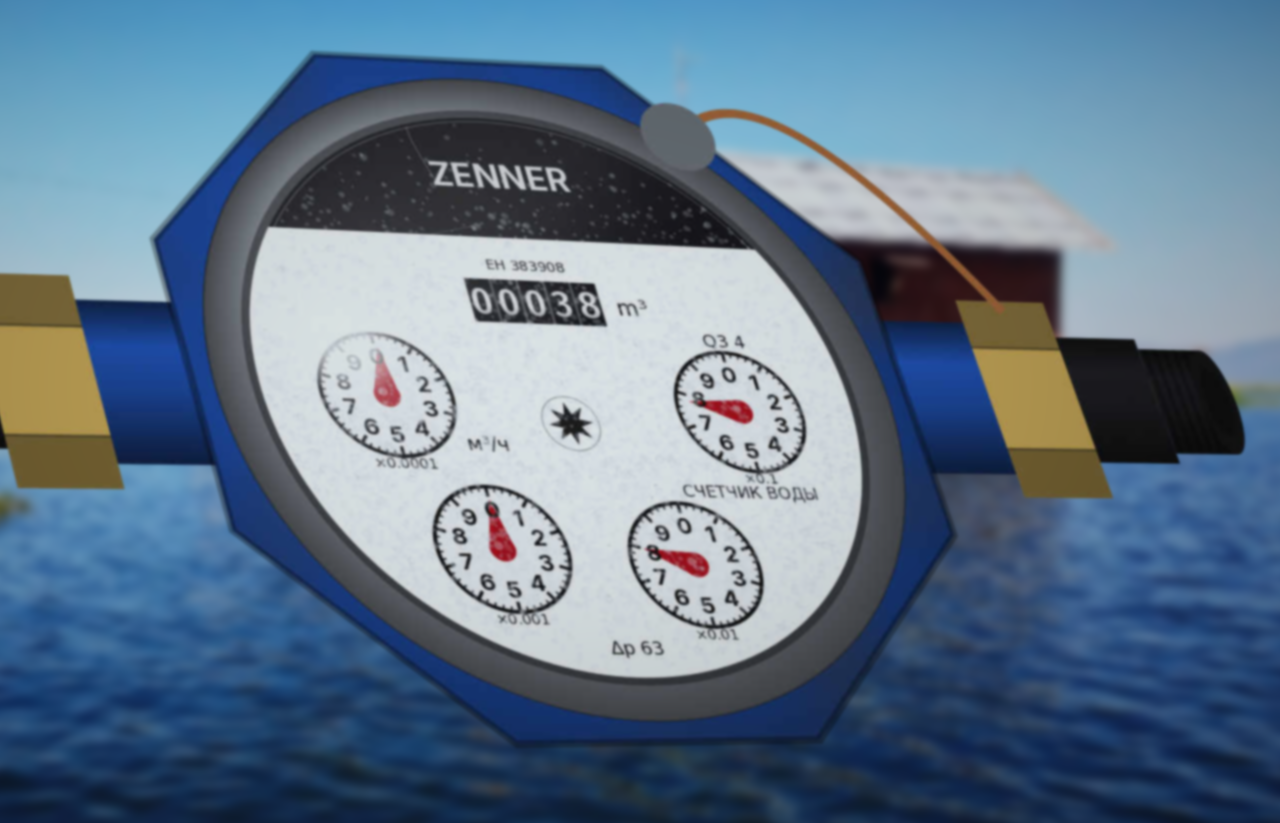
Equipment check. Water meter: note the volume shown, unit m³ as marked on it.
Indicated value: 38.7800 m³
